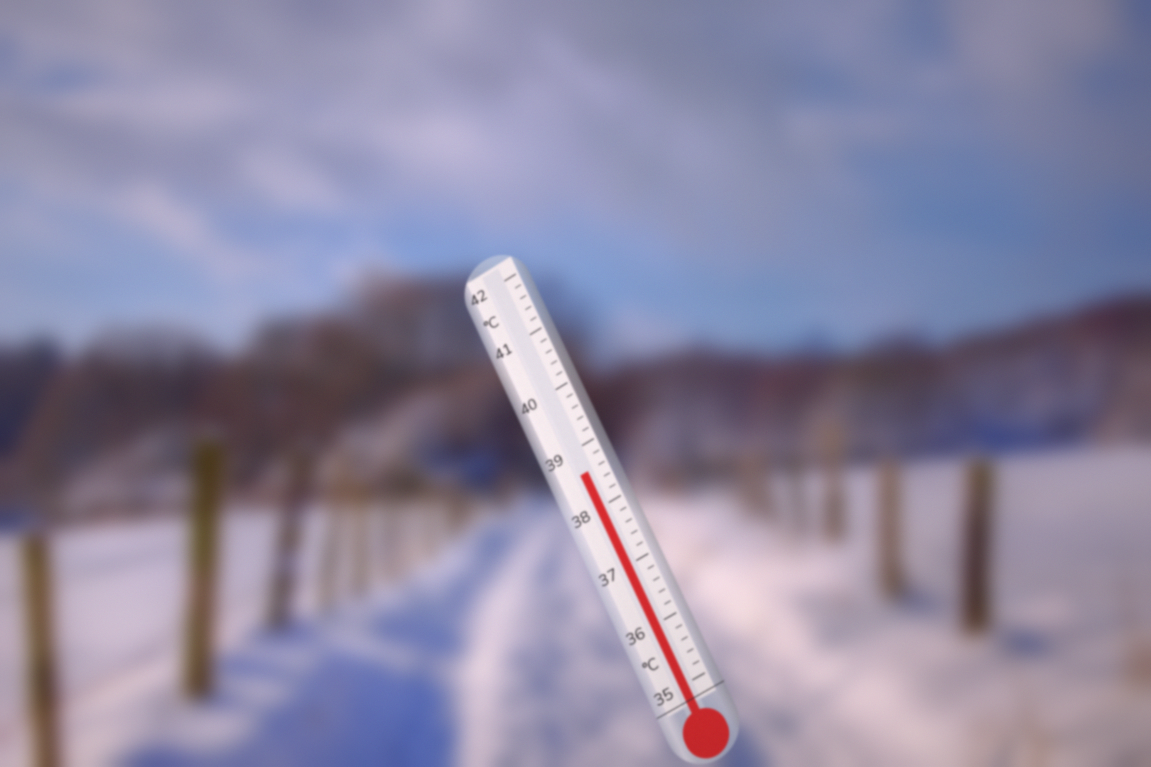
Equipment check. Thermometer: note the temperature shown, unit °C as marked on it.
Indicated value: 38.6 °C
